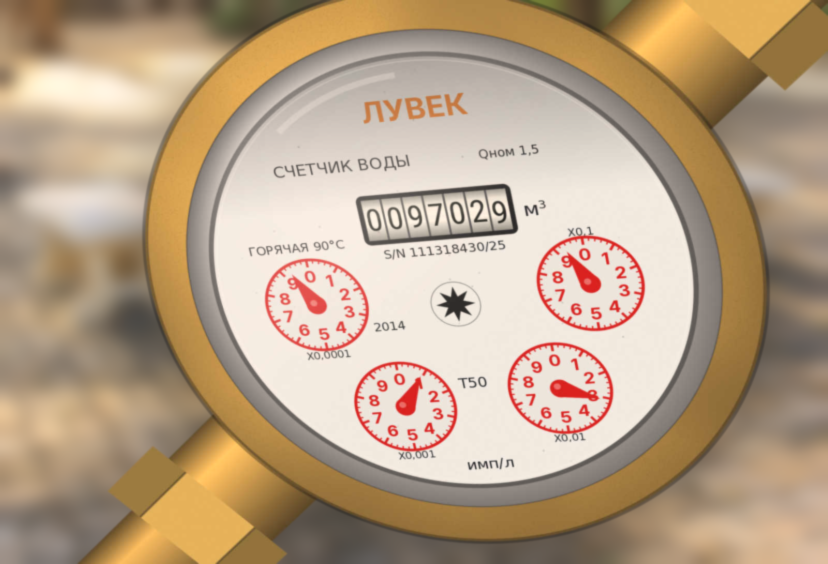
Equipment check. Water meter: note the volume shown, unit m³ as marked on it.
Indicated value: 97028.9309 m³
